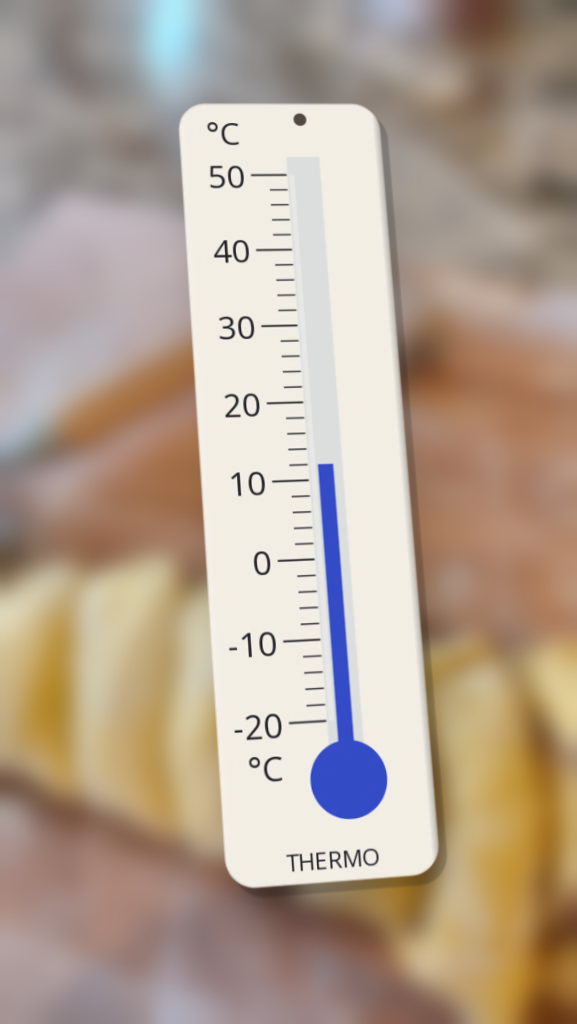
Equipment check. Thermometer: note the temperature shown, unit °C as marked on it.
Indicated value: 12 °C
